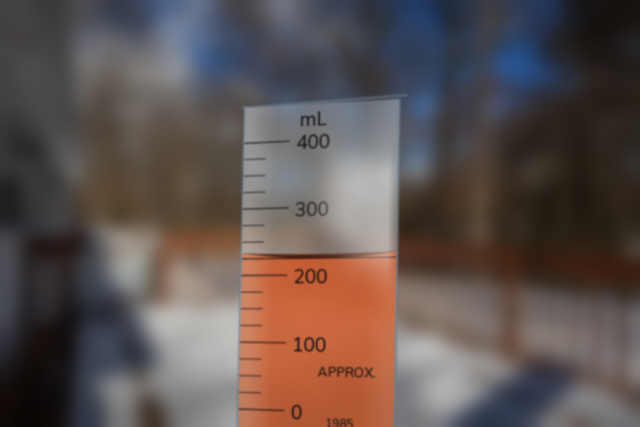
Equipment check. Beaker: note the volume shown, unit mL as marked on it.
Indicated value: 225 mL
